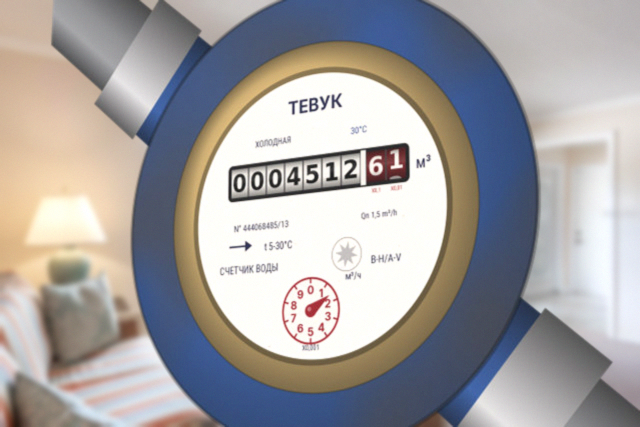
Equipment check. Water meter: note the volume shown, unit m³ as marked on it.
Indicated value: 4512.611 m³
